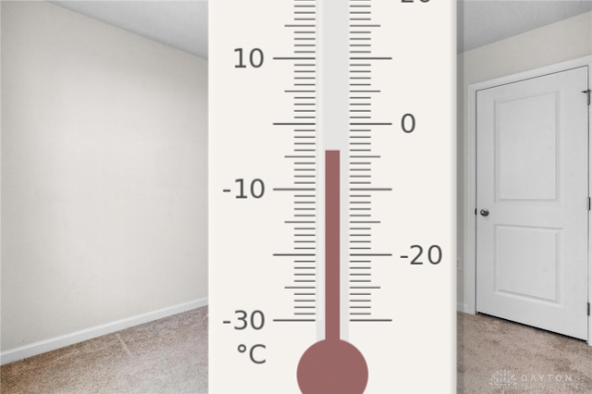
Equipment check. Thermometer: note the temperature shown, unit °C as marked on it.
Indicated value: -4 °C
